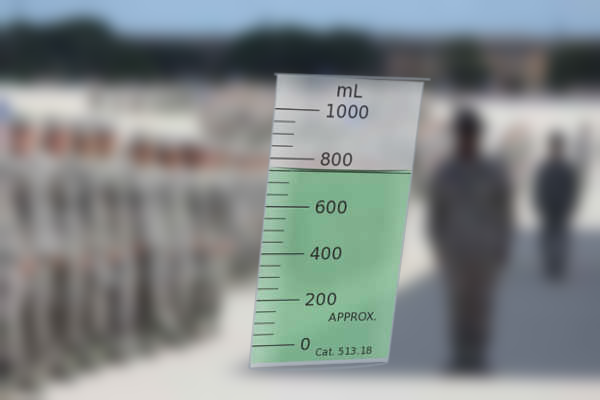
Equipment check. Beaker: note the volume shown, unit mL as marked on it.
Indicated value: 750 mL
